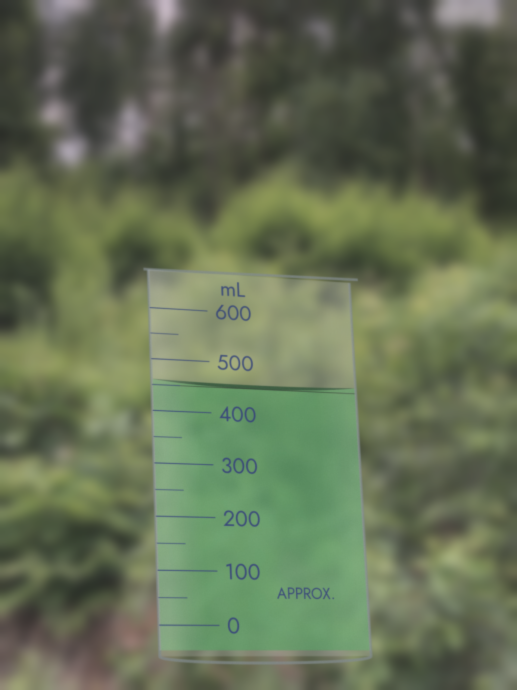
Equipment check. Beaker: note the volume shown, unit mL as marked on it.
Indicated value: 450 mL
